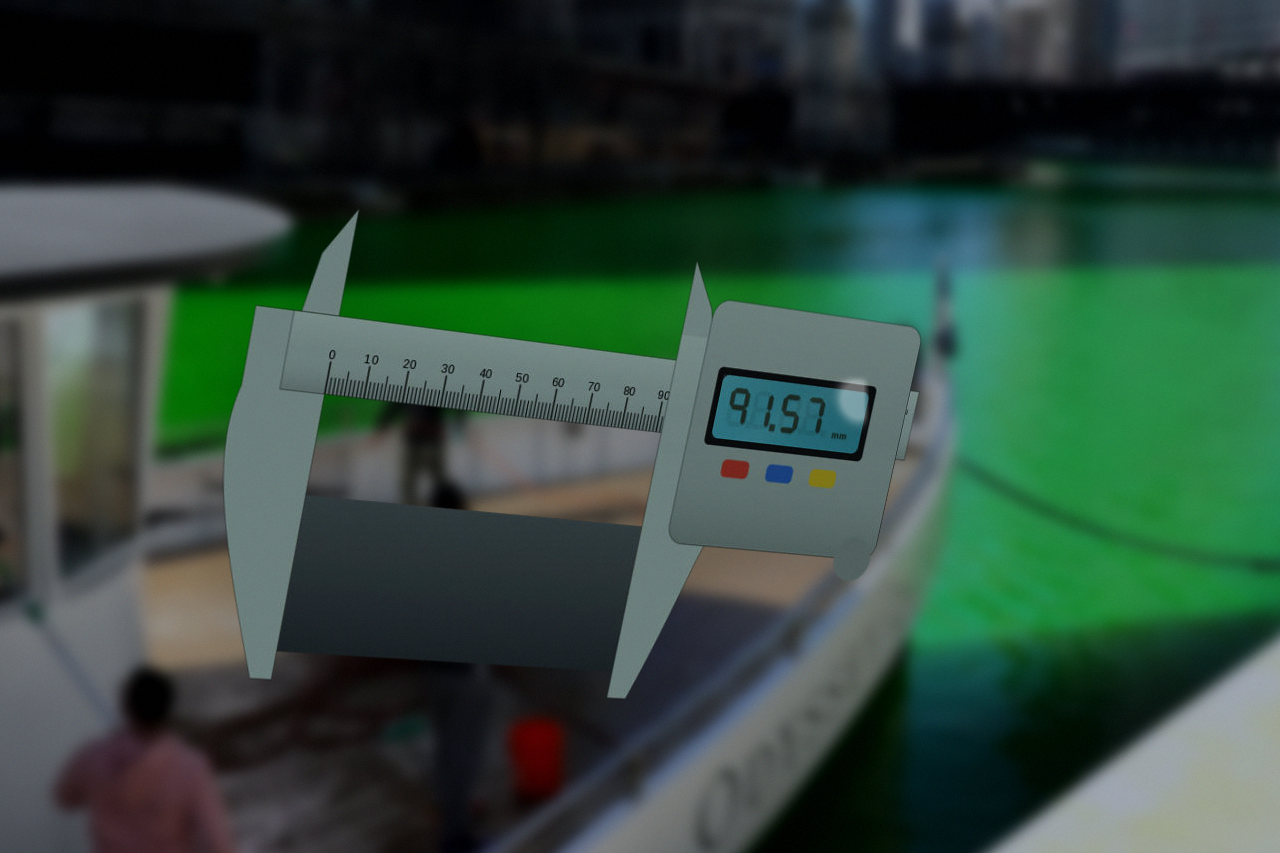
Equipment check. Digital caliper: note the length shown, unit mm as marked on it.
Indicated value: 91.57 mm
